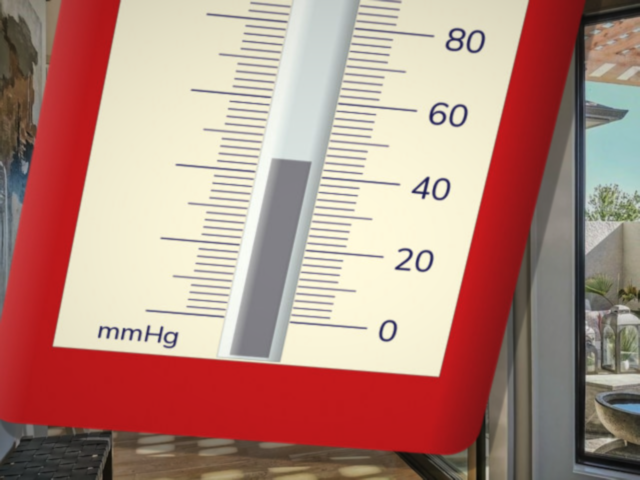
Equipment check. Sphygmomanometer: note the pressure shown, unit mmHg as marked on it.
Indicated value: 44 mmHg
